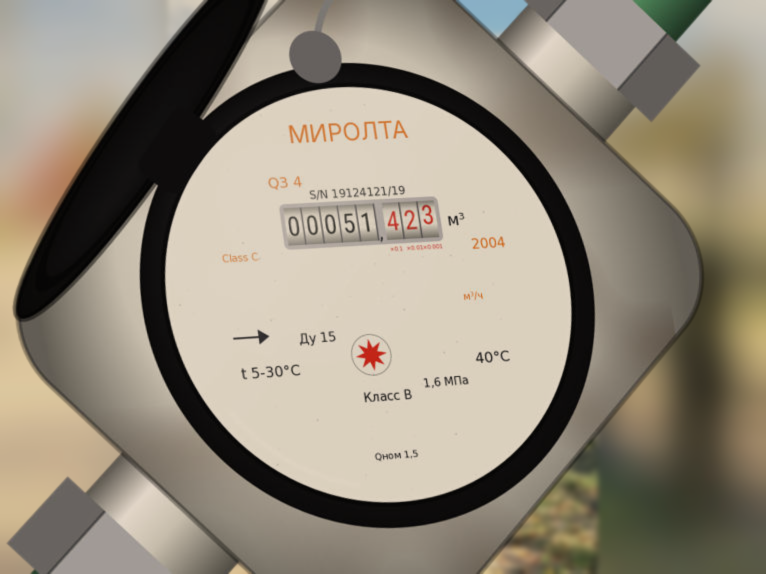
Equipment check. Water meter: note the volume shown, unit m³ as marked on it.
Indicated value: 51.423 m³
